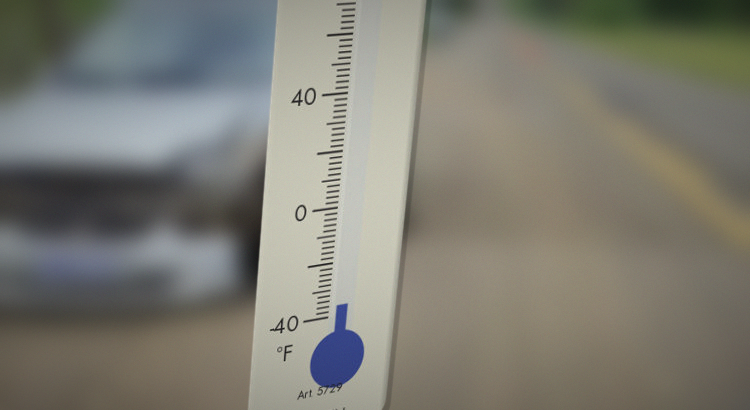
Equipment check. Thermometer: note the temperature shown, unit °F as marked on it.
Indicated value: -36 °F
